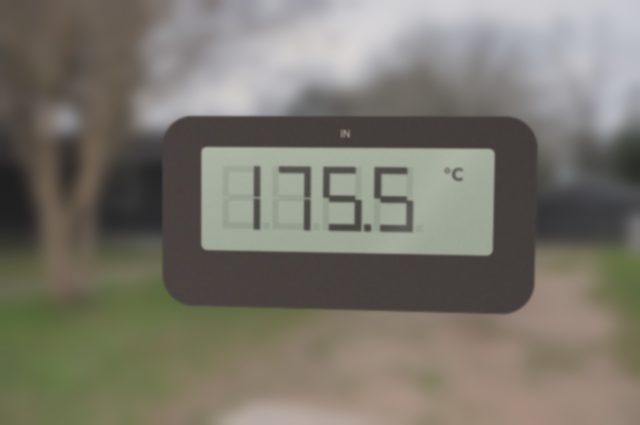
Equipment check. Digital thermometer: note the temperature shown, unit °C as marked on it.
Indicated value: 175.5 °C
